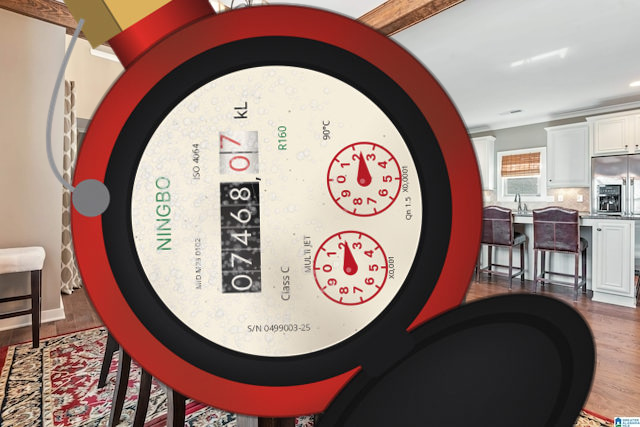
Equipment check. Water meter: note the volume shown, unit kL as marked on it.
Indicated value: 7468.0722 kL
